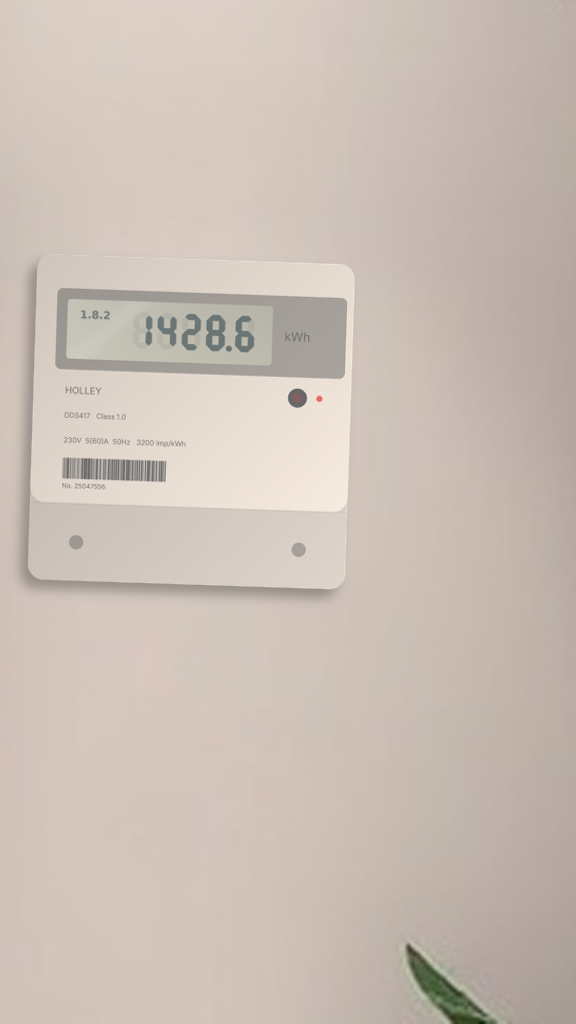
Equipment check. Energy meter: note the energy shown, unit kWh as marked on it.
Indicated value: 1428.6 kWh
